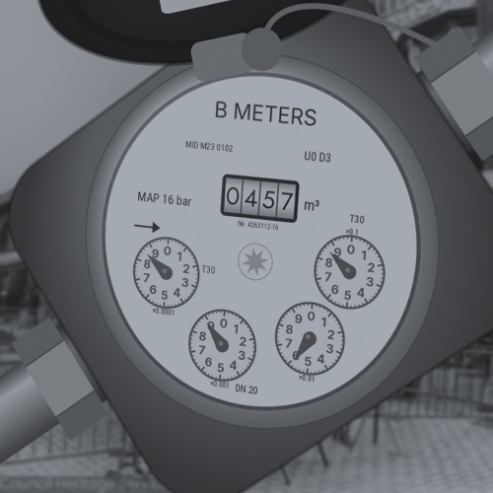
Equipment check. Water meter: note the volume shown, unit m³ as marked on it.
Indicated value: 457.8588 m³
